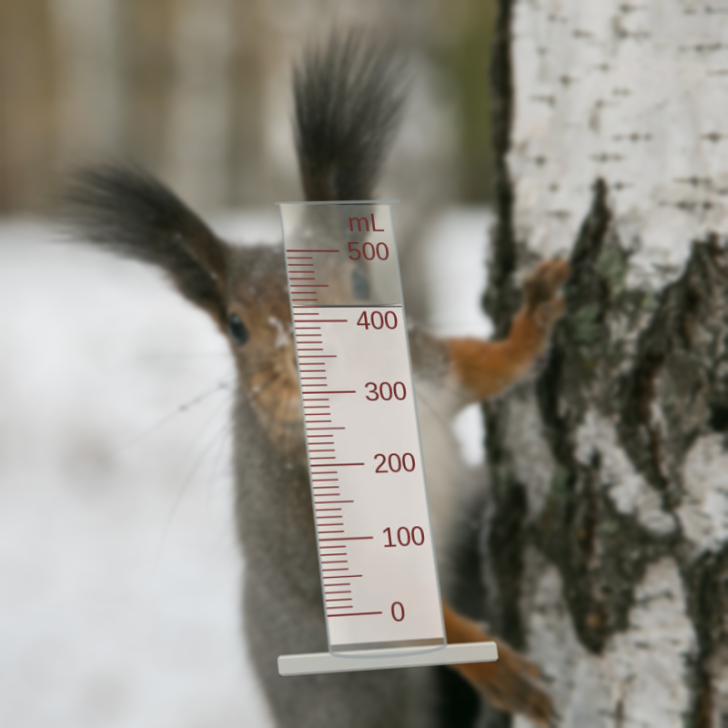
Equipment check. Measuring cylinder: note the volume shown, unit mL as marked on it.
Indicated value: 420 mL
